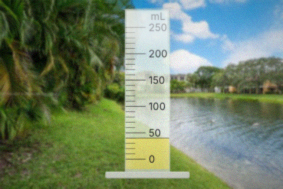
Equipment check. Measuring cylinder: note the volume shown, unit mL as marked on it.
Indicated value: 40 mL
